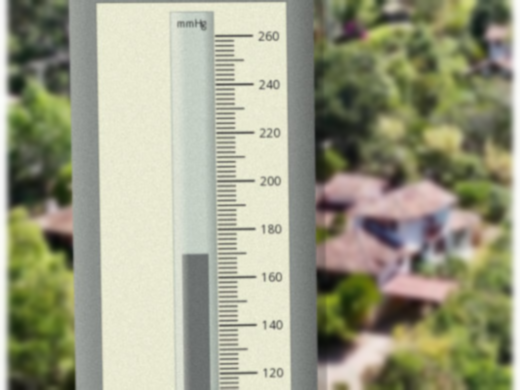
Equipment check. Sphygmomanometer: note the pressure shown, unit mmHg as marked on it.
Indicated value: 170 mmHg
